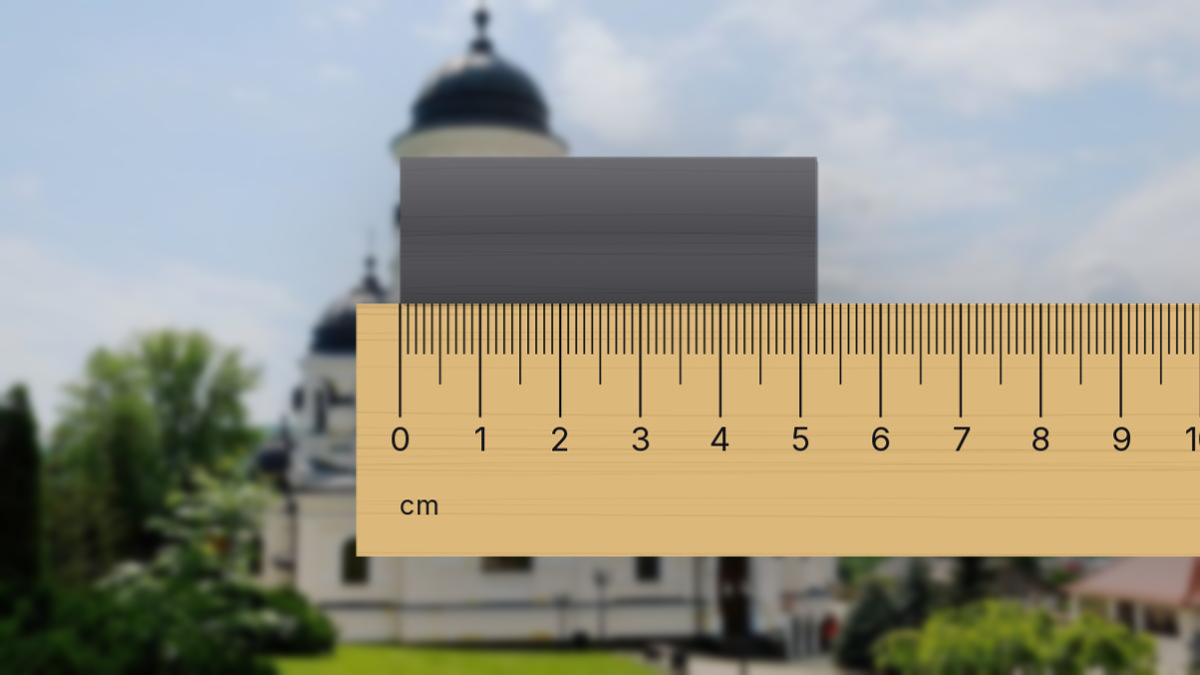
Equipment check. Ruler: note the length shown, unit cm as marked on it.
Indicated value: 5.2 cm
